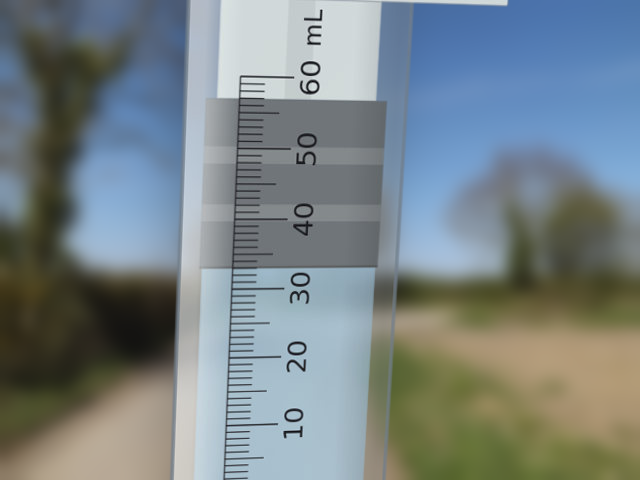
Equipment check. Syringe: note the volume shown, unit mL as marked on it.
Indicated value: 33 mL
